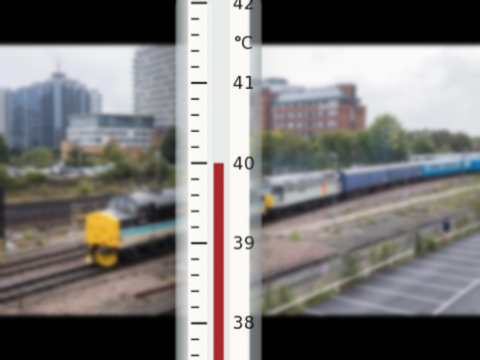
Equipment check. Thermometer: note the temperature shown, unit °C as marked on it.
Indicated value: 40 °C
